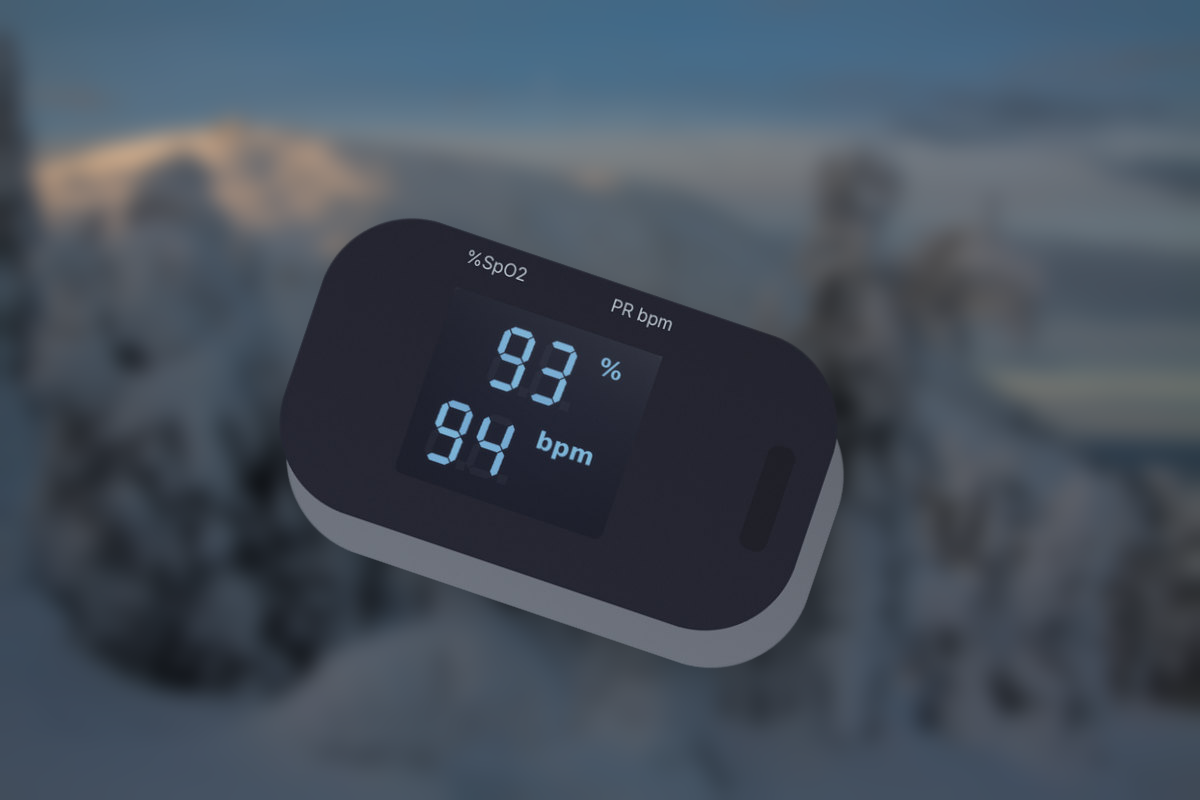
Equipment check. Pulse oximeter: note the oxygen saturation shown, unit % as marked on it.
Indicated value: 93 %
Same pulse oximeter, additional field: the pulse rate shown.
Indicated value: 94 bpm
